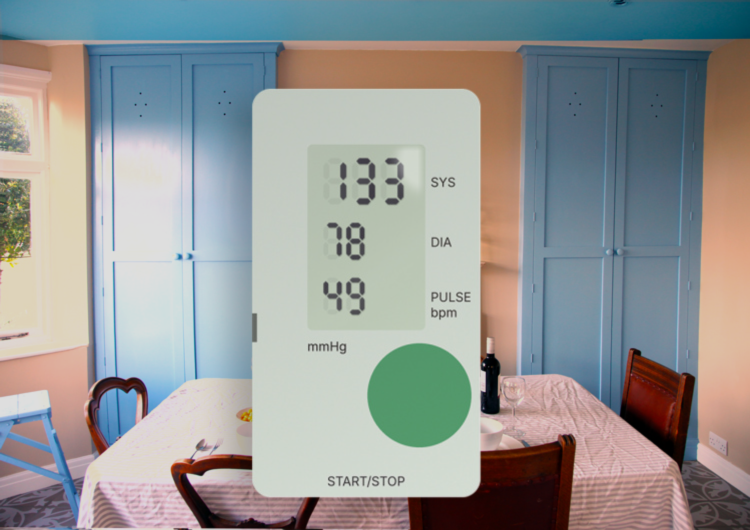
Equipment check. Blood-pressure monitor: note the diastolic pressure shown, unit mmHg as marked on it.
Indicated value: 78 mmHg
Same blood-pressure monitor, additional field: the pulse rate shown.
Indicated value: 49 bpm
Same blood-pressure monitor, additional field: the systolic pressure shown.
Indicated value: 133 mmHg
